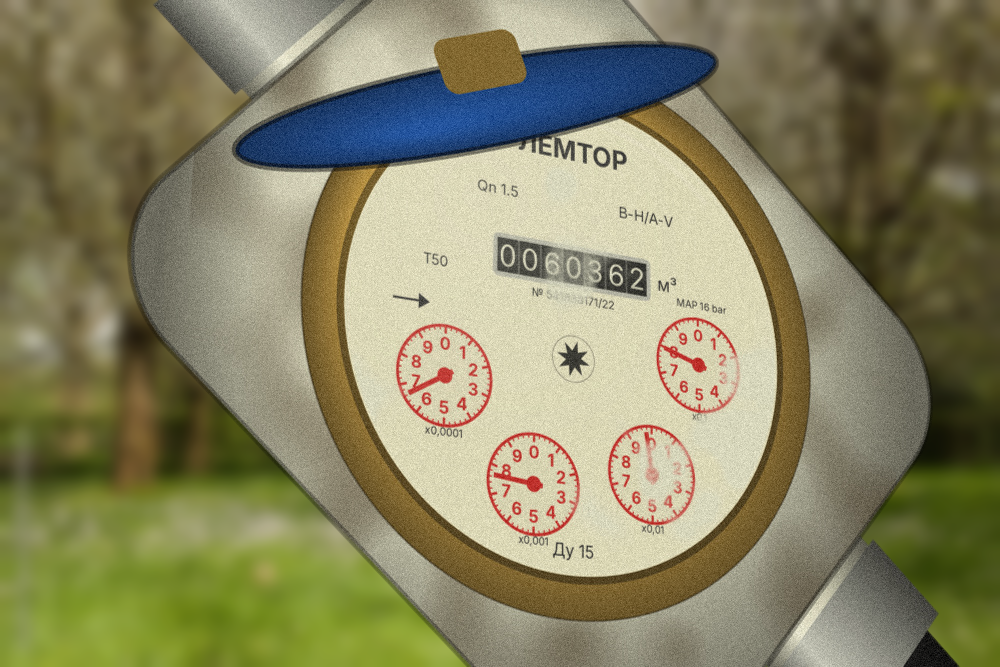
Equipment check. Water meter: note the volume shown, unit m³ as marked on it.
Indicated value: 60362.7976 m³
